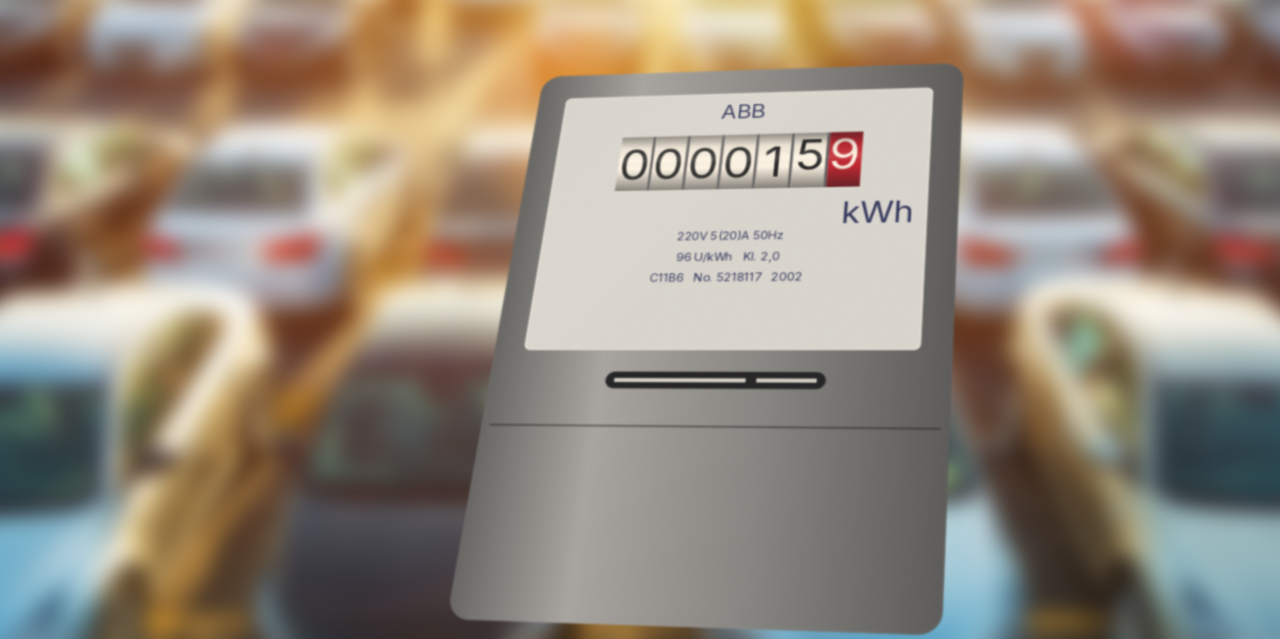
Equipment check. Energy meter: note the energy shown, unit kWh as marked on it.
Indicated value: 15.9 kWh
